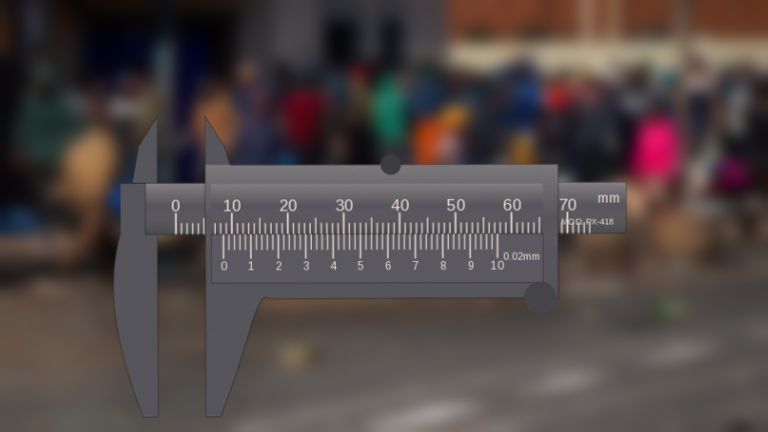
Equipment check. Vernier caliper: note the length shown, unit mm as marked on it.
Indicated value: 8.5 mm
